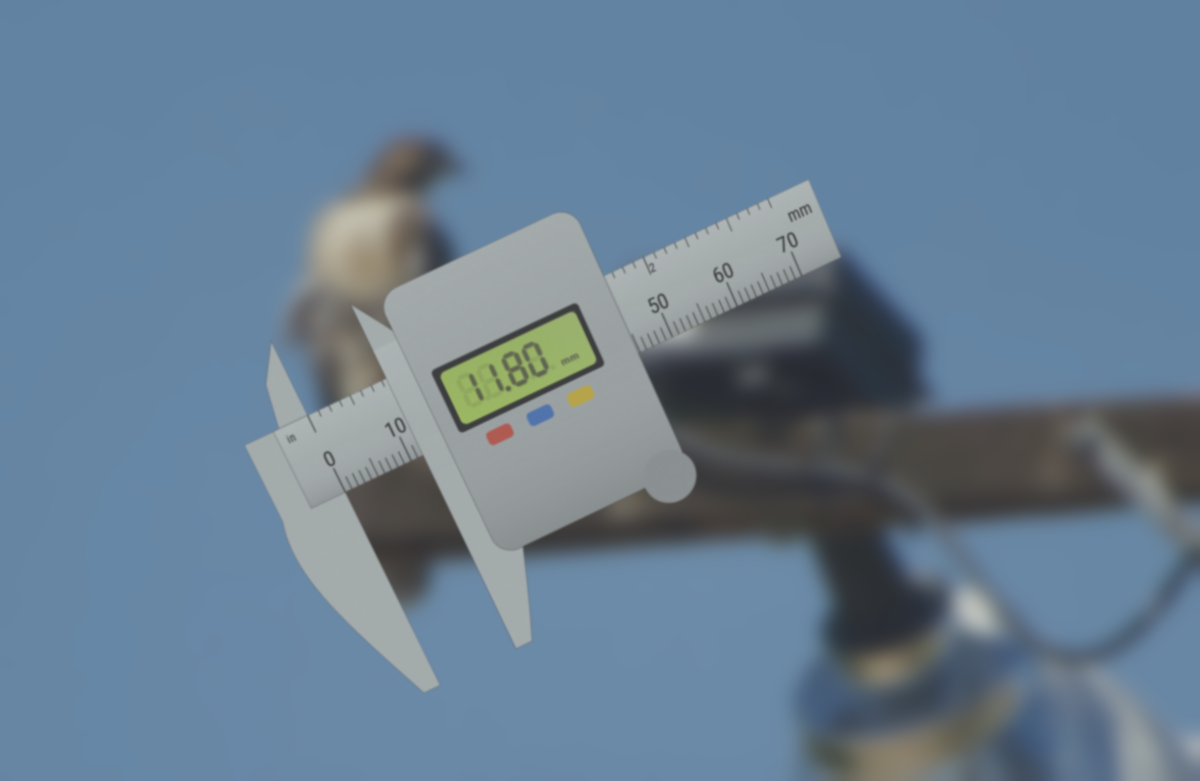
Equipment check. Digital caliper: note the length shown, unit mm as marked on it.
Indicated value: 11.80 mm
